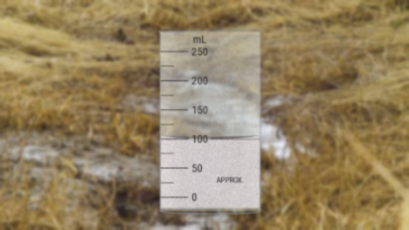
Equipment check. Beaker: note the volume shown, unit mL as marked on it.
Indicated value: 100 mL
